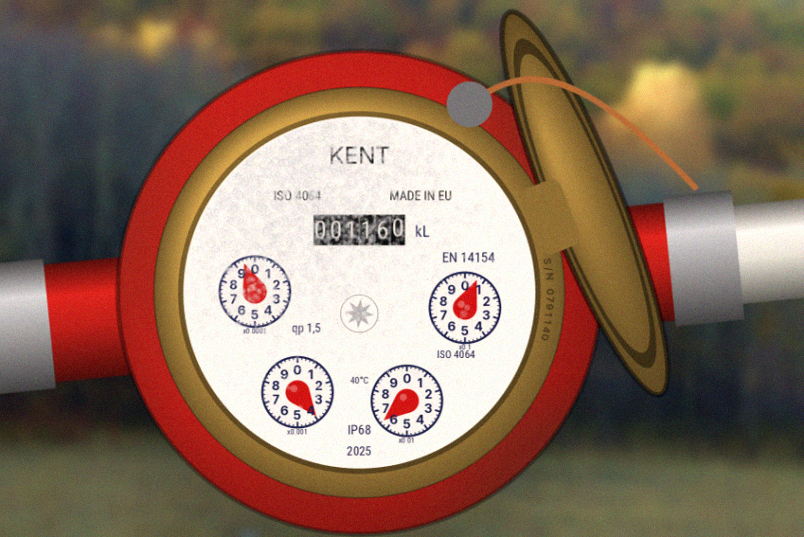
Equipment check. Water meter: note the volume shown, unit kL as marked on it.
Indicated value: 1160.0639 kL
